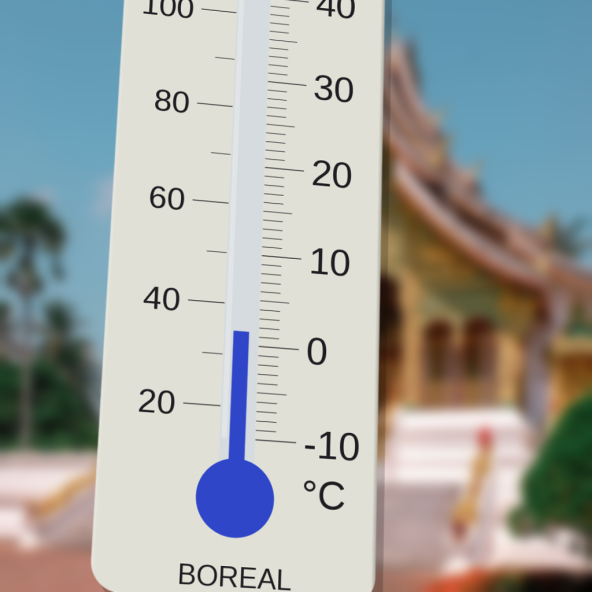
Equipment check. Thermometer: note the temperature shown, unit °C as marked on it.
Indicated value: 1.5 °C
